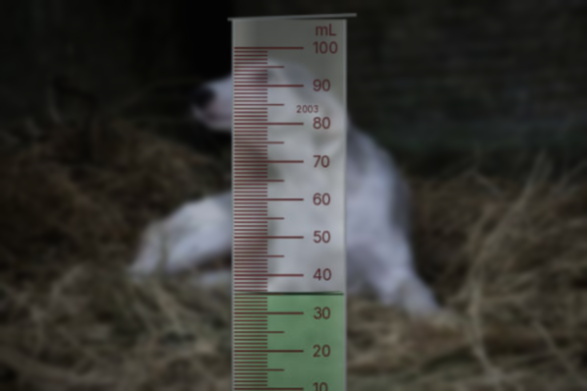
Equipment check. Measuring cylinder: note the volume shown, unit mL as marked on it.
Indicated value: 35 mL
